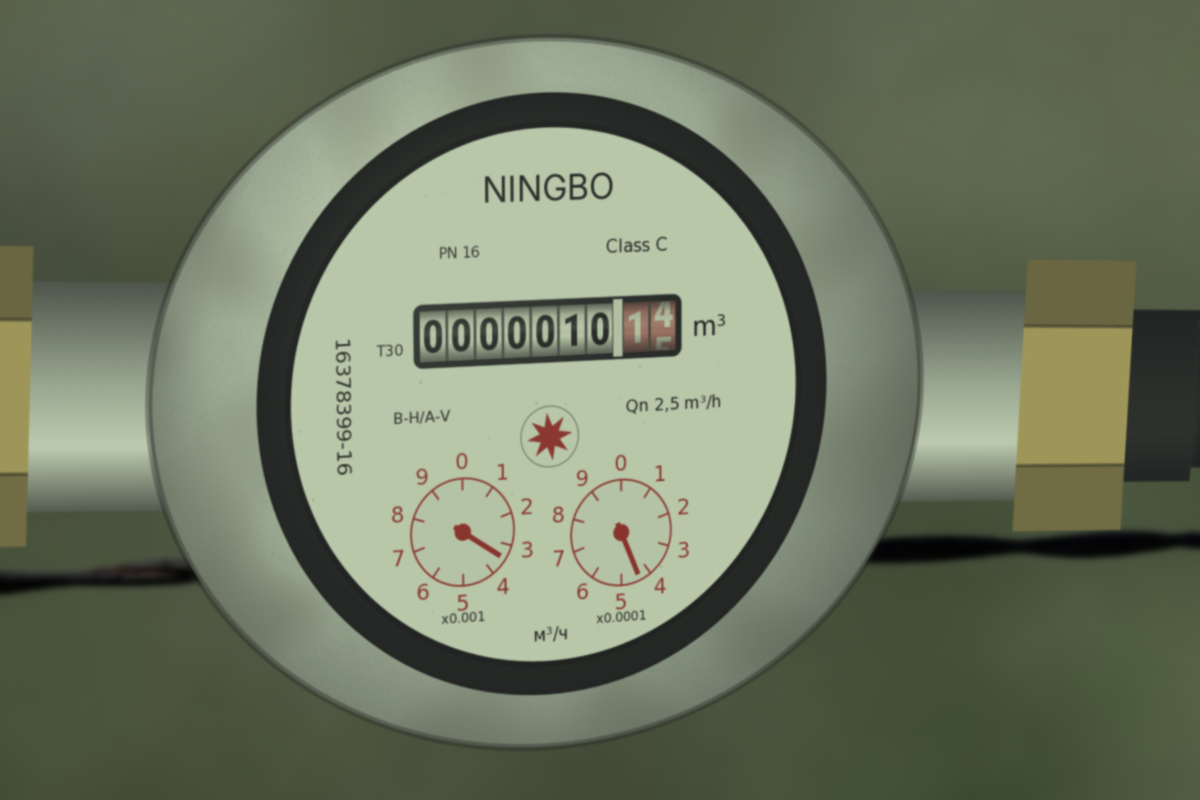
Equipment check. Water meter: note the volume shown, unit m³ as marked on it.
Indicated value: 10.1434 m³
